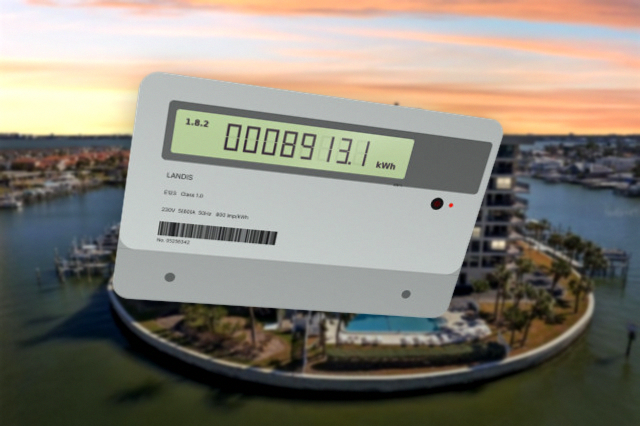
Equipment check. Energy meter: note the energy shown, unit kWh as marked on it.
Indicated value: 8913.1 kWh
